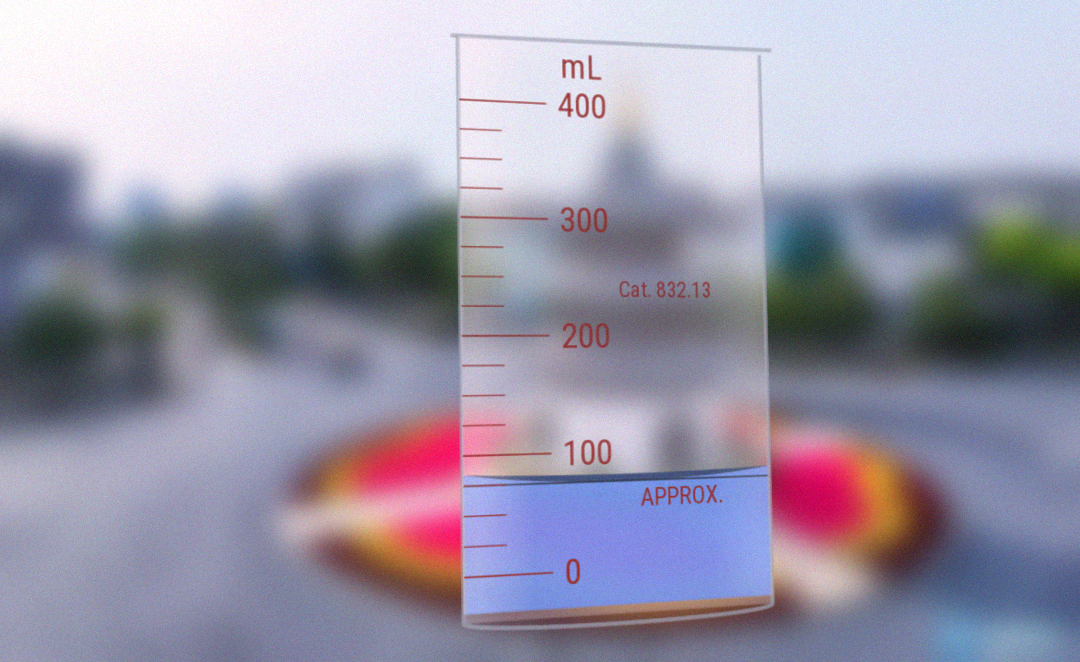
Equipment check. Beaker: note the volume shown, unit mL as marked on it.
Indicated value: 75 mL
